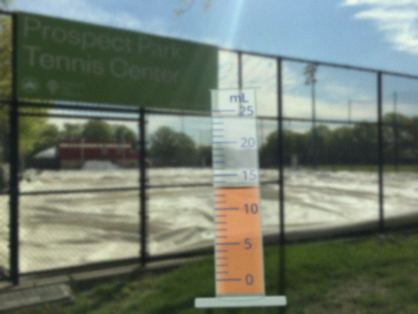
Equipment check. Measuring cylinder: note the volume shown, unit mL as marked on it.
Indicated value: 13 mL
